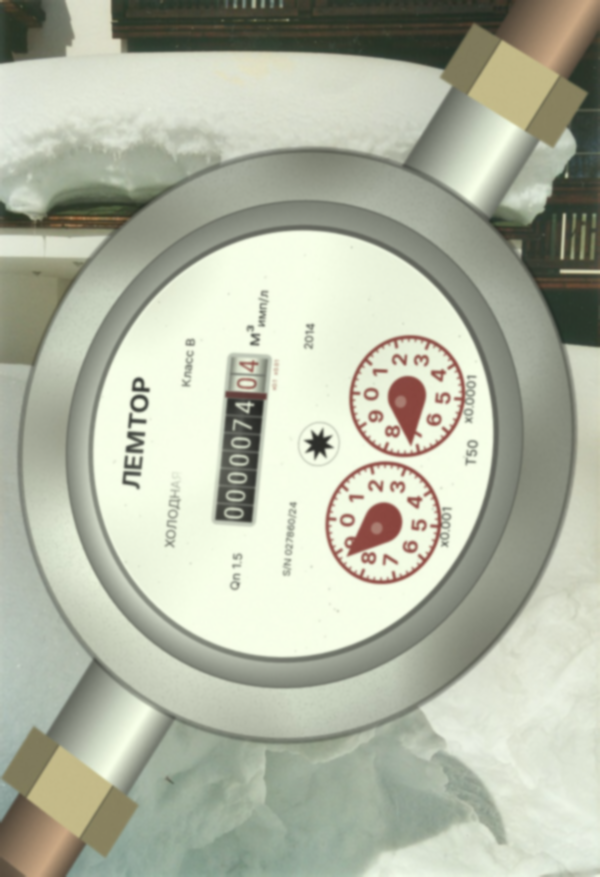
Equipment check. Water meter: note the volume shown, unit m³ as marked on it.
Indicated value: 74.0487 m³
